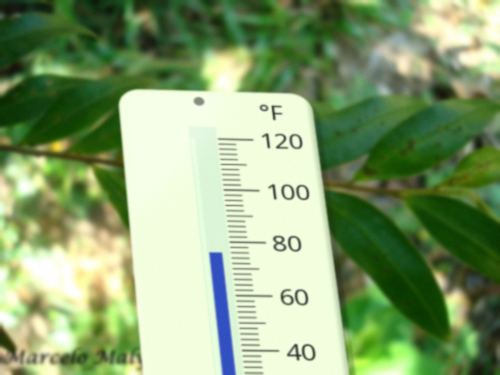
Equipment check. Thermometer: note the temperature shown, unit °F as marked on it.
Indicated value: 76 °F
